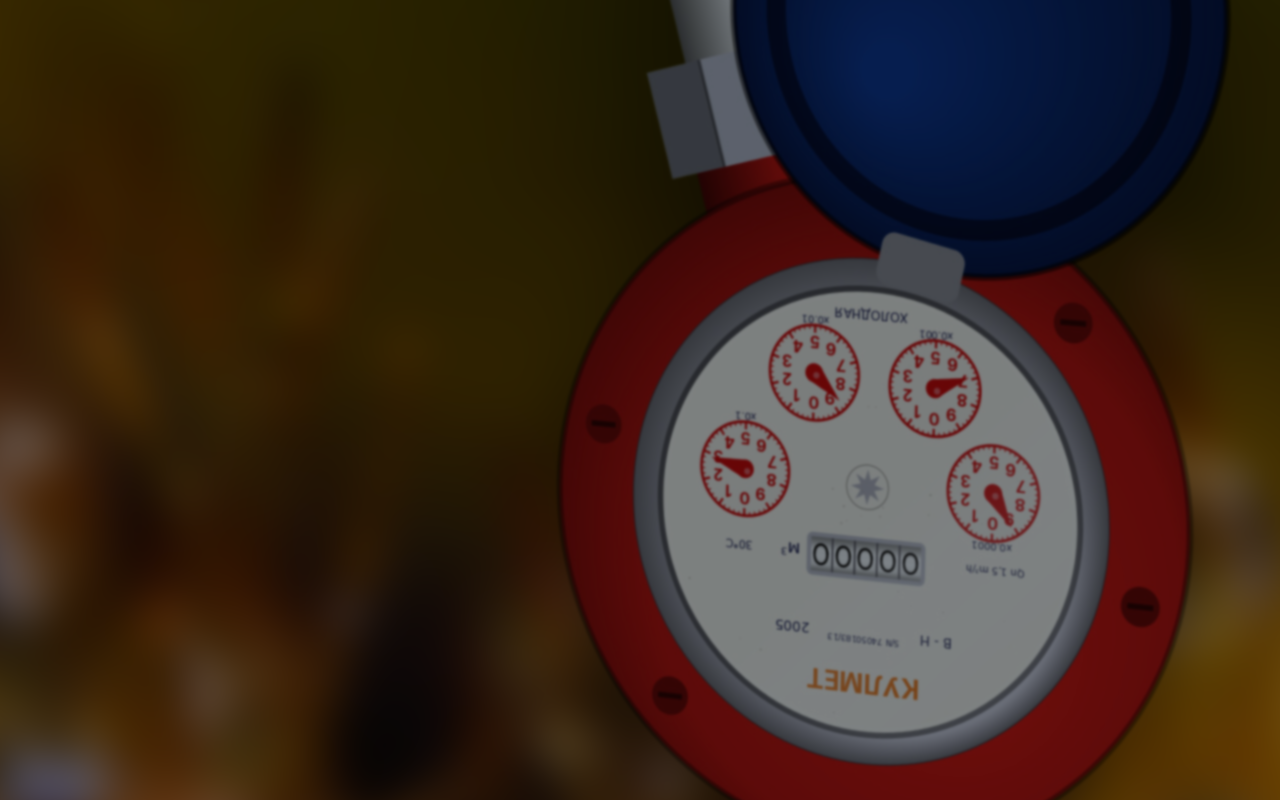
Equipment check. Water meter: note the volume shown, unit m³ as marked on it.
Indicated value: 0.2869 m³
